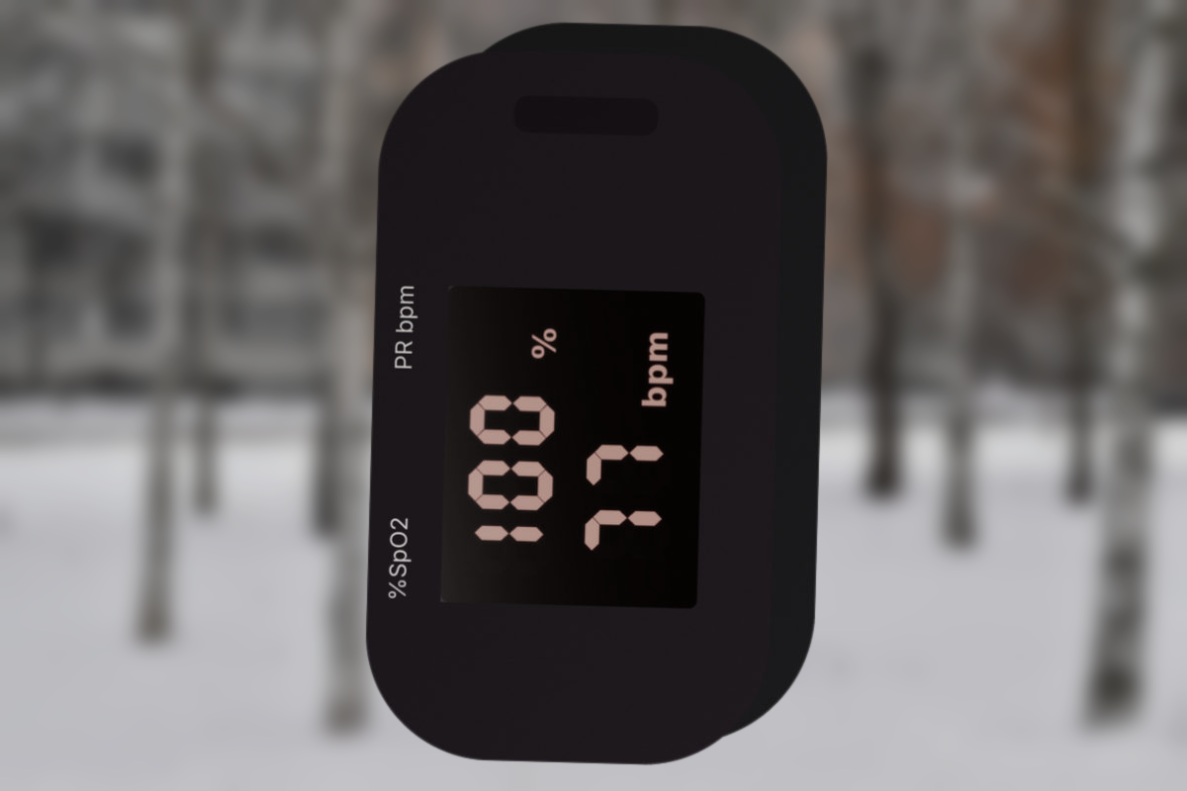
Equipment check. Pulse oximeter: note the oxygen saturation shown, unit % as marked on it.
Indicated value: 100 %
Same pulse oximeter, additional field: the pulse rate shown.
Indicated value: 77 bpm
